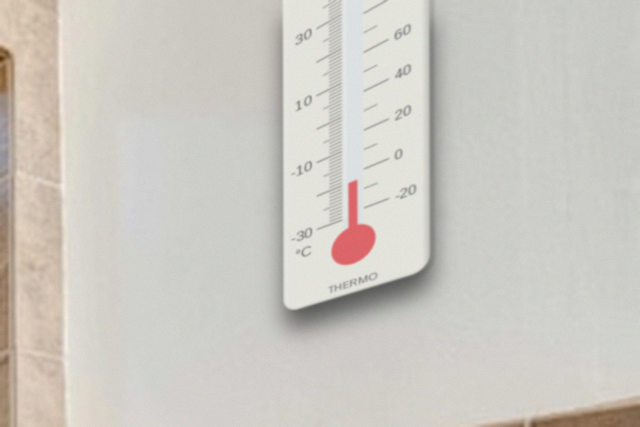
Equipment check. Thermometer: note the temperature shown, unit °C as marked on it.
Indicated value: -20 °C
